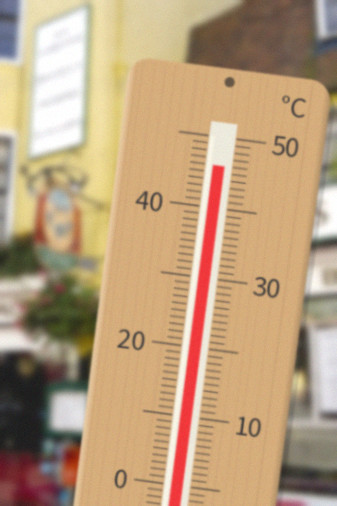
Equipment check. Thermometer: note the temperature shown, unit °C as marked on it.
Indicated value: 46 °C
